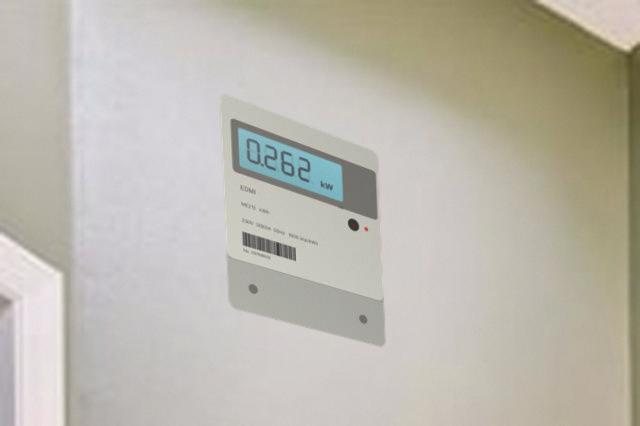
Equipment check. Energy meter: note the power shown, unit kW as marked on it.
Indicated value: 0.262 kW
